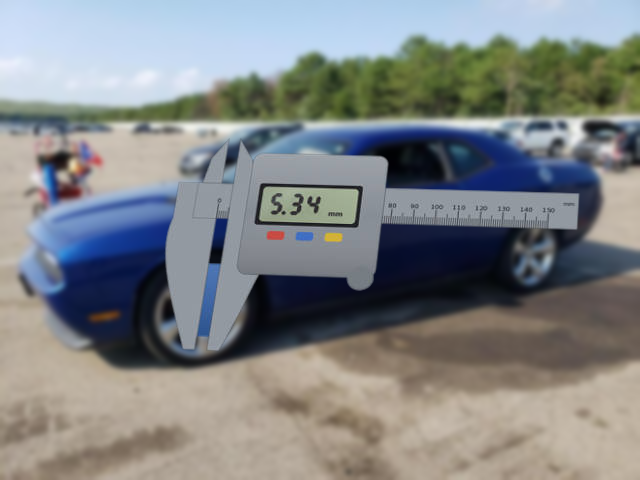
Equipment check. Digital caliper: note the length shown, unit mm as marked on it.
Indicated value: 5.34 mm
